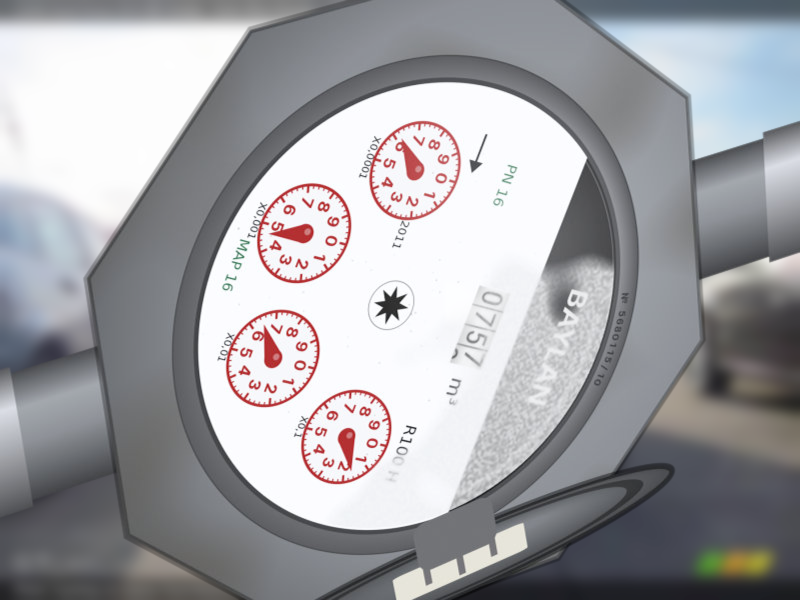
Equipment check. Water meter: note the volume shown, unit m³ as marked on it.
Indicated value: 757.1646 m³
